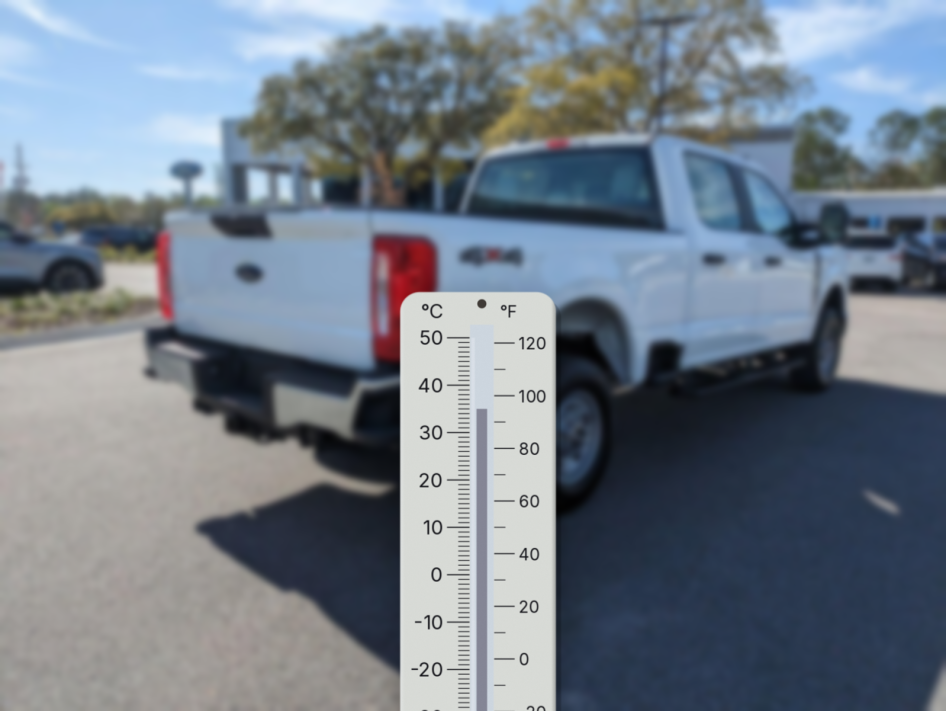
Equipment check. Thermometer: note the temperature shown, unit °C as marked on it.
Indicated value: 35 °C
